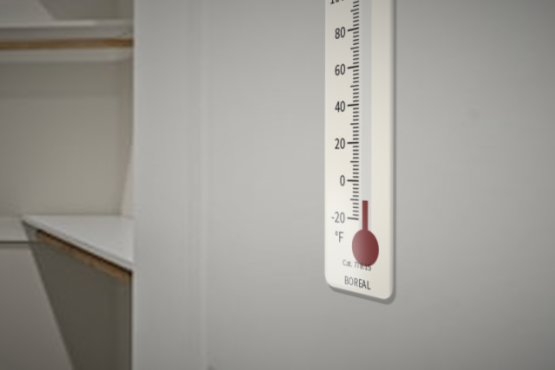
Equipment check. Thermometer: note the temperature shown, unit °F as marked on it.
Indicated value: -10 °F
